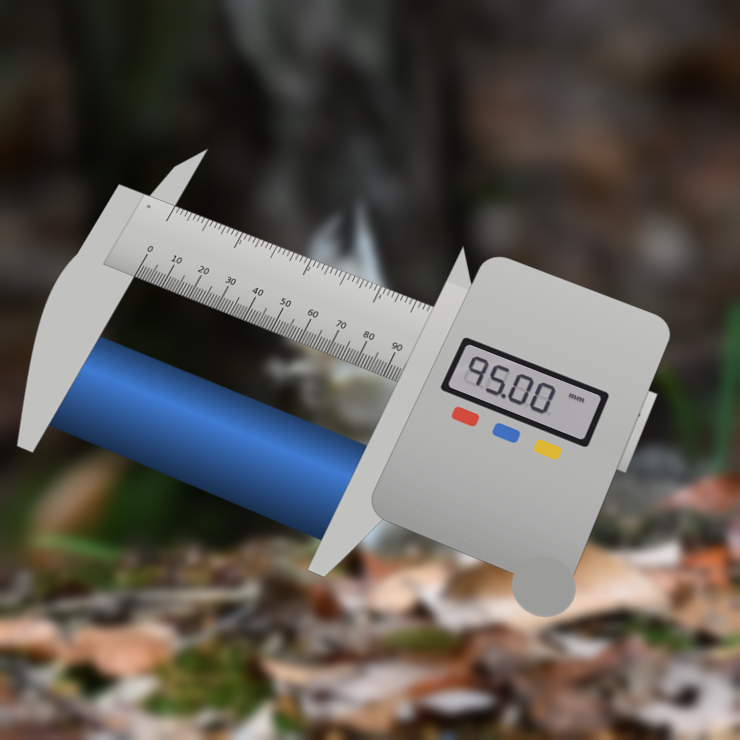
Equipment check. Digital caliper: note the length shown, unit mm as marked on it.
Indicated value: 95.00 mm
